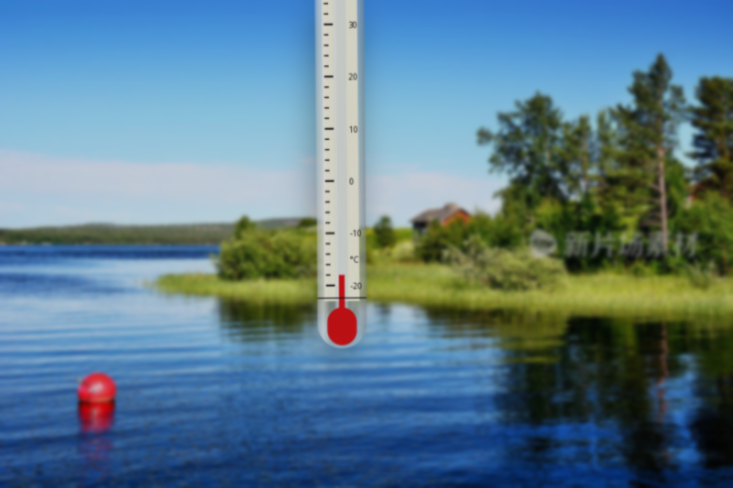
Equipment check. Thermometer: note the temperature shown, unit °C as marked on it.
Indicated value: -18 °C
